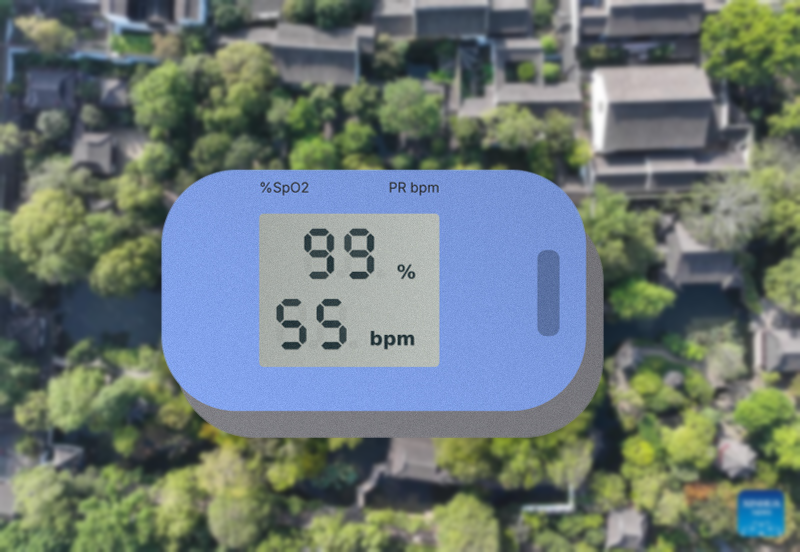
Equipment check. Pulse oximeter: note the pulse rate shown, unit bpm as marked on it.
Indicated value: 55 bpm
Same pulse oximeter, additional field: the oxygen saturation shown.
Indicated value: 99 %
